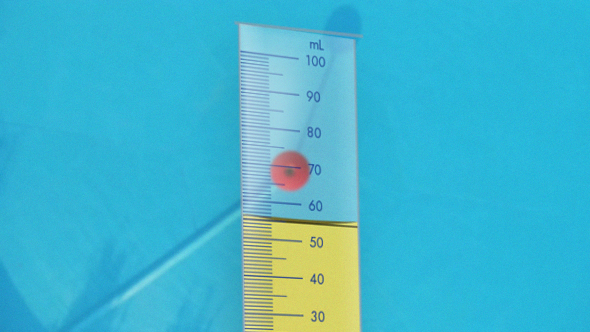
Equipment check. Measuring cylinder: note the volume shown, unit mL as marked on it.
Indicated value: 55 mL
